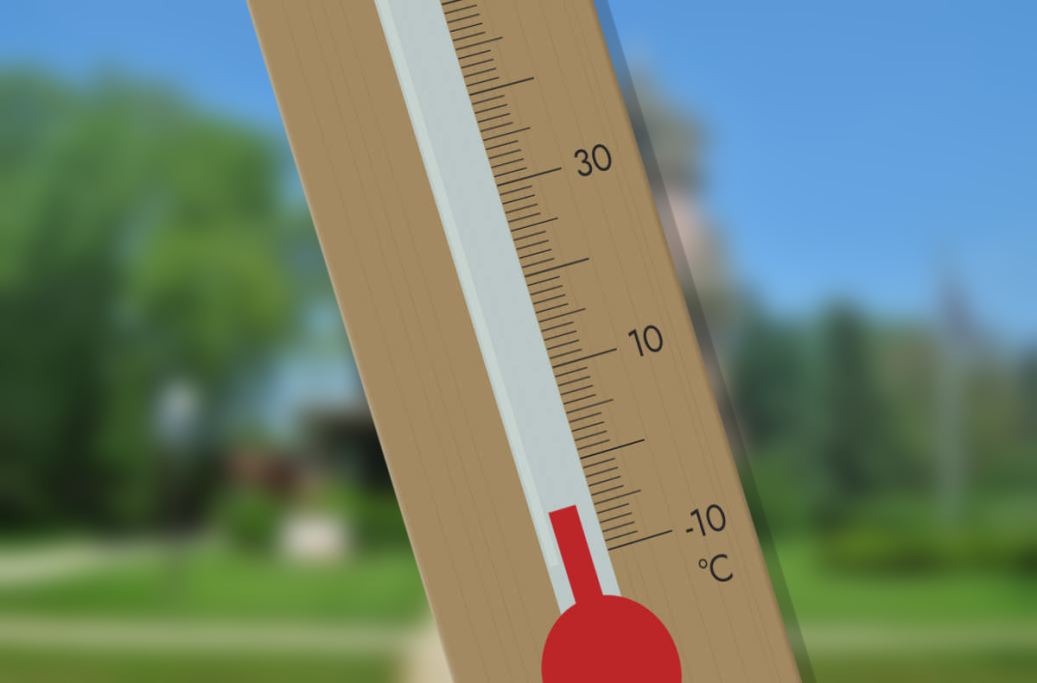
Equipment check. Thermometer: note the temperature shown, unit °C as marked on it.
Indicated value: -4.5 °C
